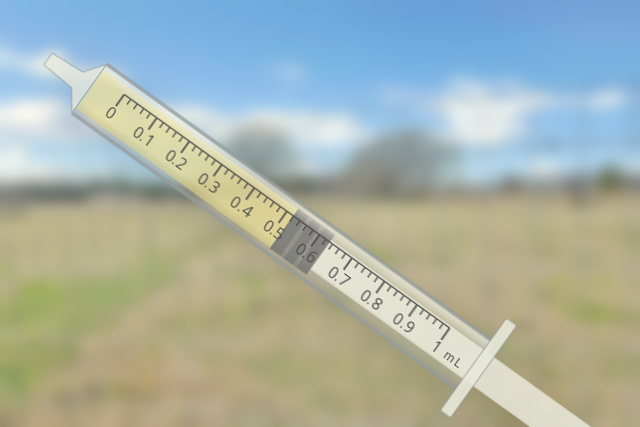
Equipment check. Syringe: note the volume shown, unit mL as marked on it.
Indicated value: 0.52 mL
